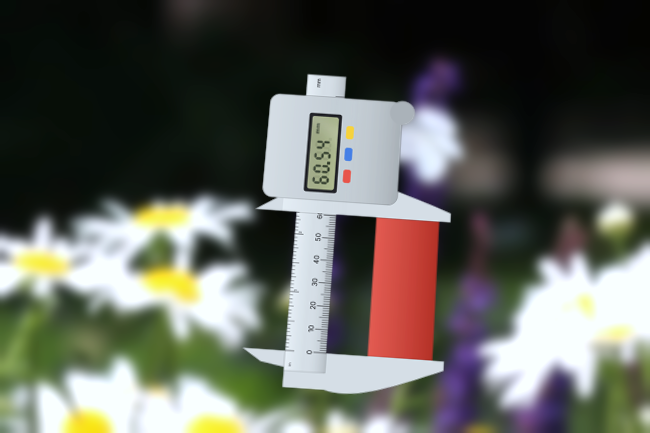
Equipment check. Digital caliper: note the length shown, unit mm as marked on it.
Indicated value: 60.54 mm
